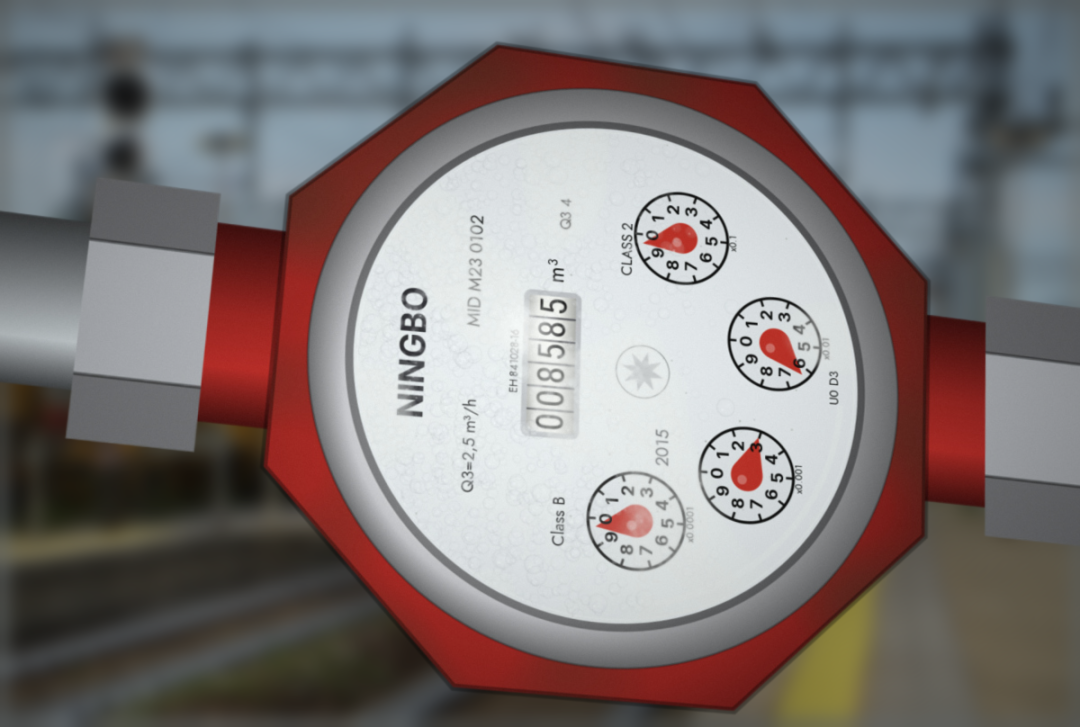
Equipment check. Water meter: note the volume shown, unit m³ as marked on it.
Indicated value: 8584.9629 m³
